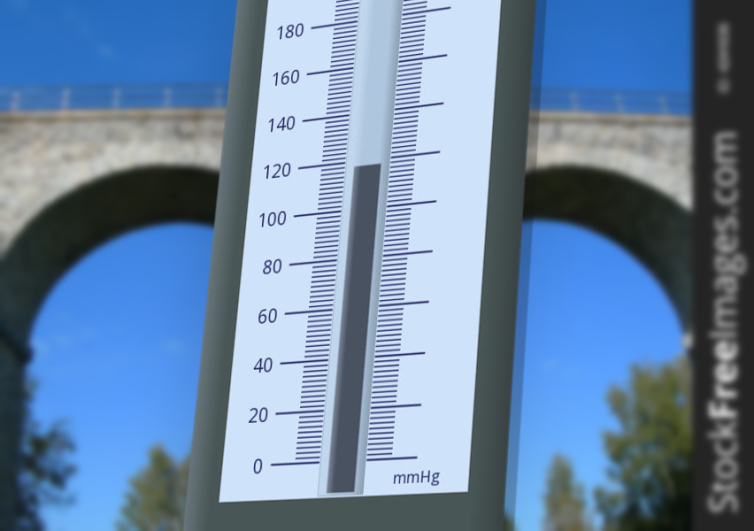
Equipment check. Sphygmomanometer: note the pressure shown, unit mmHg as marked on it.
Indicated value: 118 mmHg
